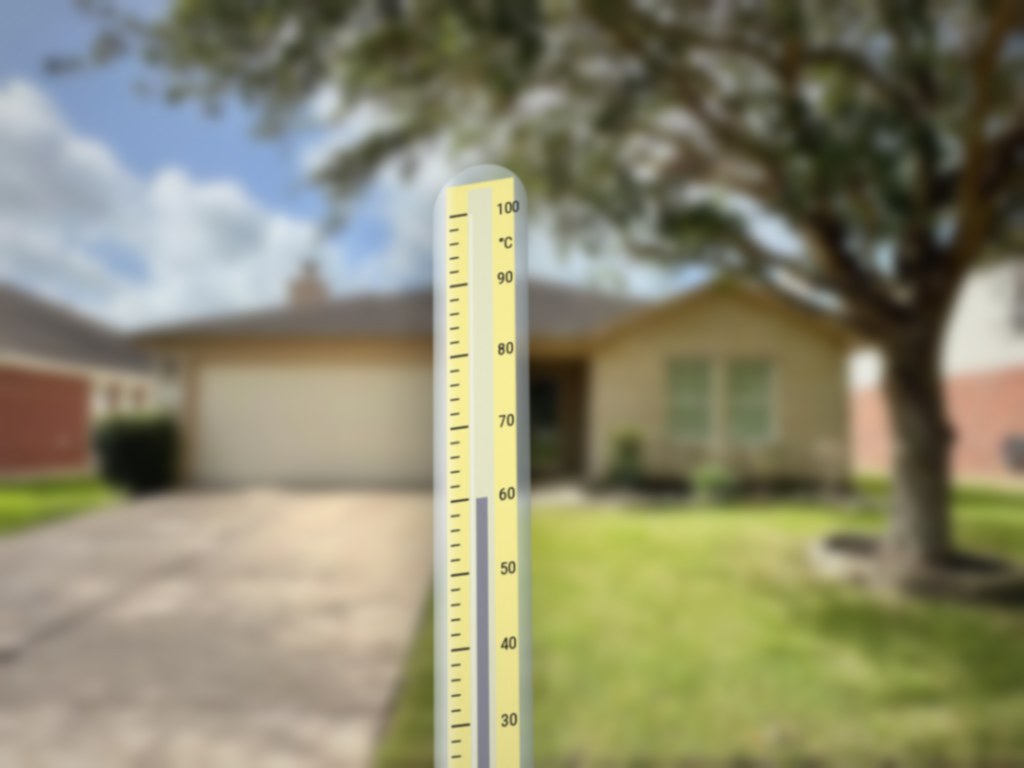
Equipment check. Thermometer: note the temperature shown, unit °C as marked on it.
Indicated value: 60 °C
